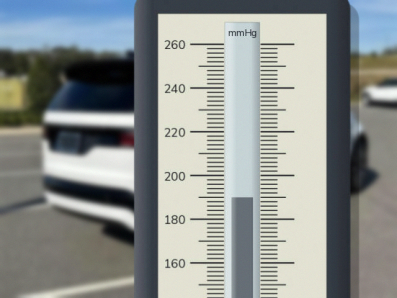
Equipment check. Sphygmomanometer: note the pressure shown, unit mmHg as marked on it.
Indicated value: 190 mmHg
